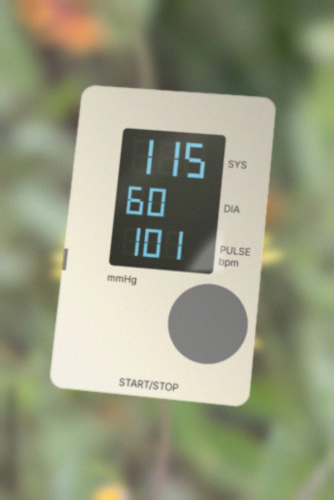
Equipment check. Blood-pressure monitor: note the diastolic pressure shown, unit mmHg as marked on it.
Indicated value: 60 mmHg
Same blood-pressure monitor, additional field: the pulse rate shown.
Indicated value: 101 bpm
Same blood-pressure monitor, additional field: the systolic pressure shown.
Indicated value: 115 mmHg
